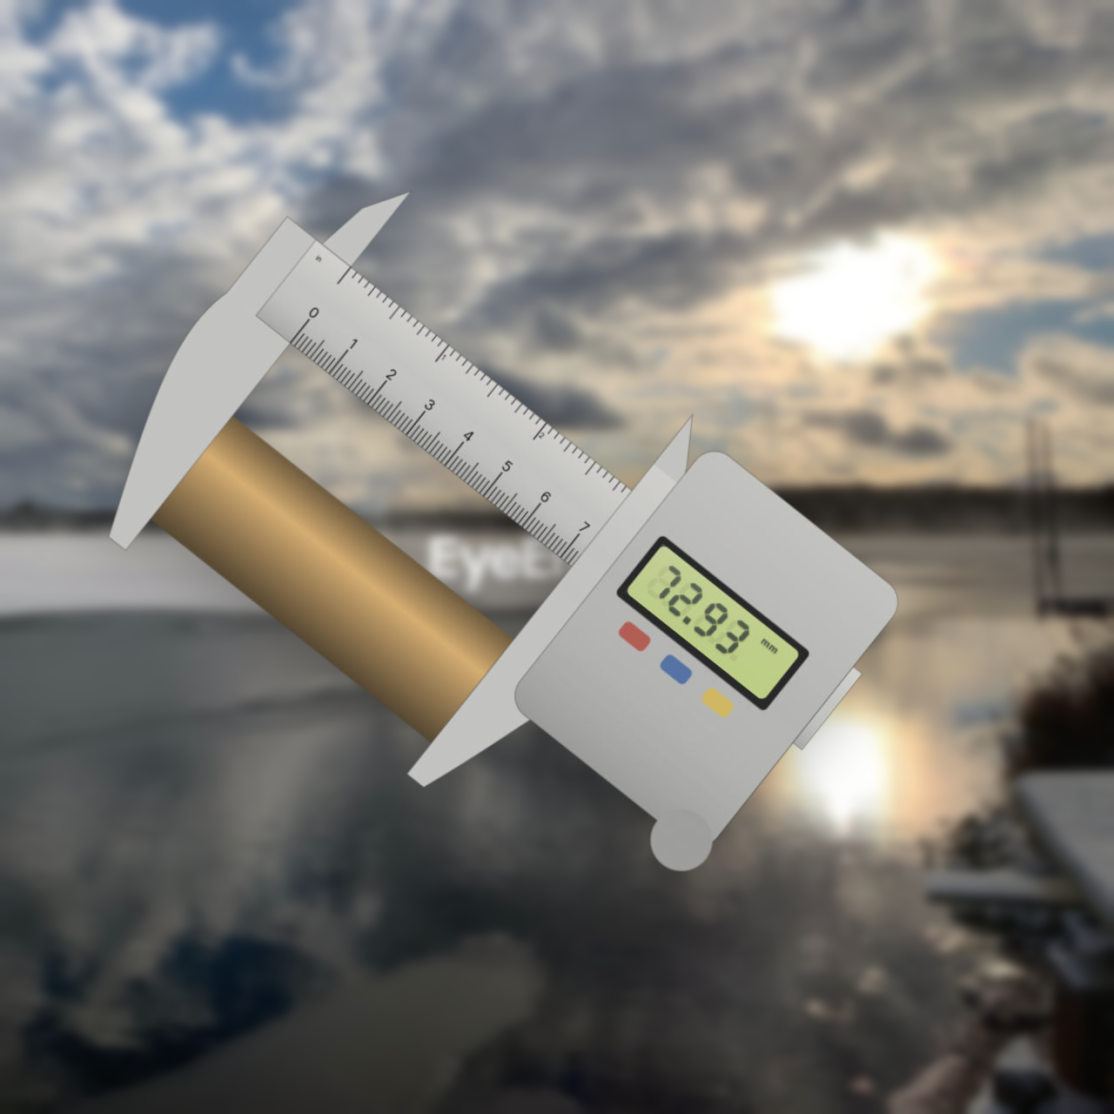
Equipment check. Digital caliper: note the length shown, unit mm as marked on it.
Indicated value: 72.93 mm
